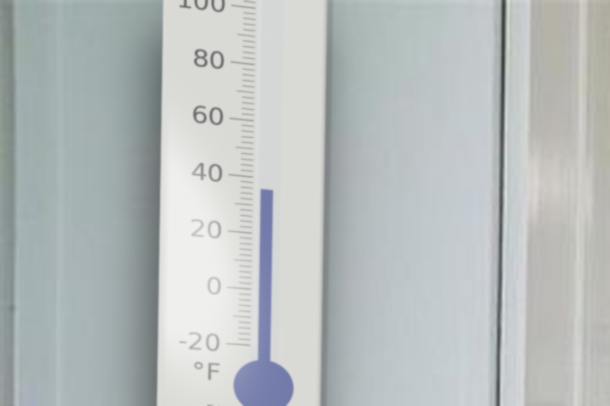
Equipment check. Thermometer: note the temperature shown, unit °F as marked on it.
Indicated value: 36 °F
